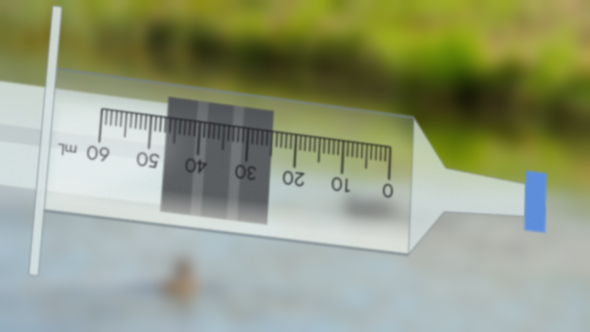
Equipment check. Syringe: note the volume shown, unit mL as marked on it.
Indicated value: 25 mL
